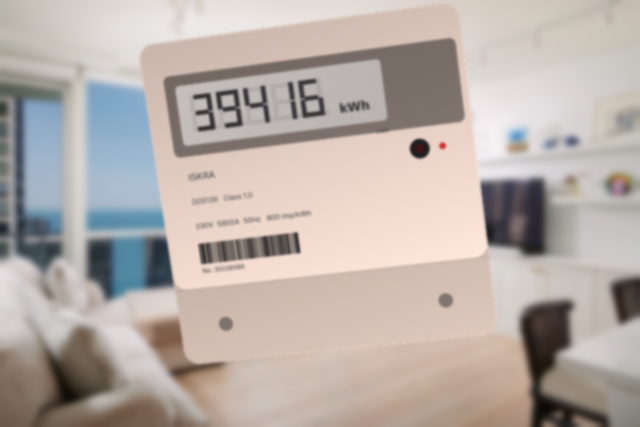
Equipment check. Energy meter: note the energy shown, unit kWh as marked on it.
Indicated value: 39416 kWh
